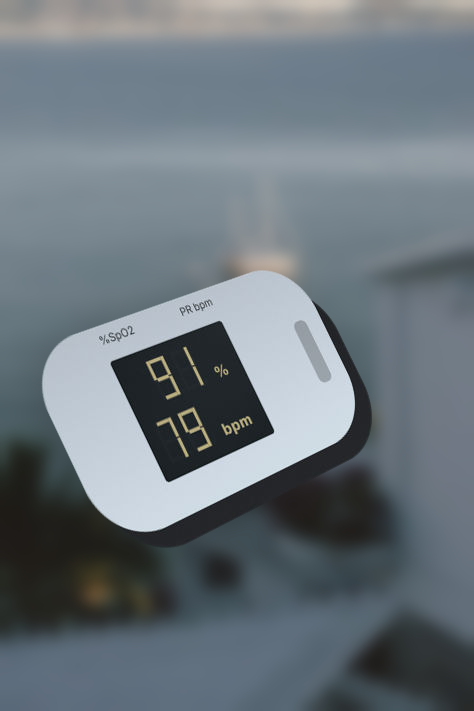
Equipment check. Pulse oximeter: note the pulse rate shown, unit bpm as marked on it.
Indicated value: 79 bpm
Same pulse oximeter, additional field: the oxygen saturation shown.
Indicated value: 91 %
